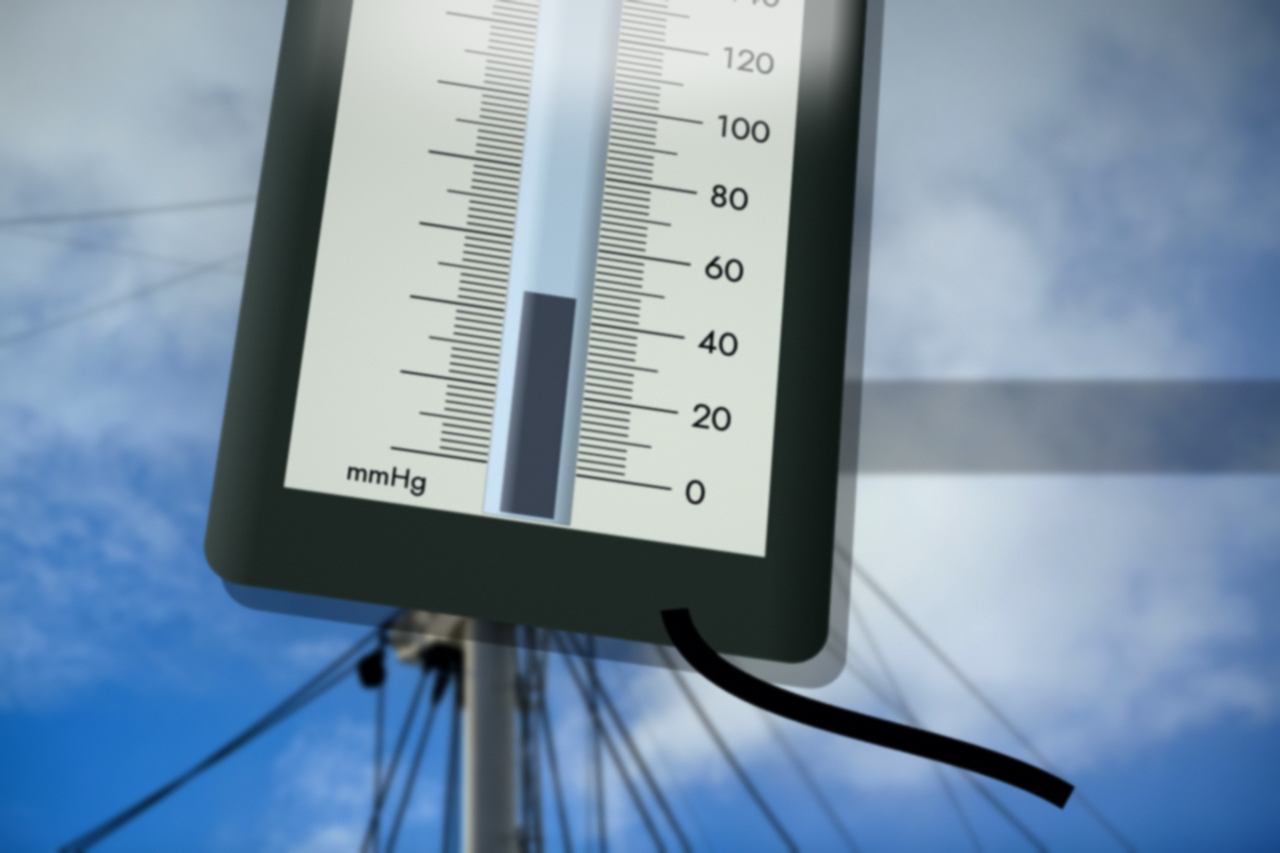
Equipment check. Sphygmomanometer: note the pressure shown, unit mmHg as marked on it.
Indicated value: 46 mmHg
